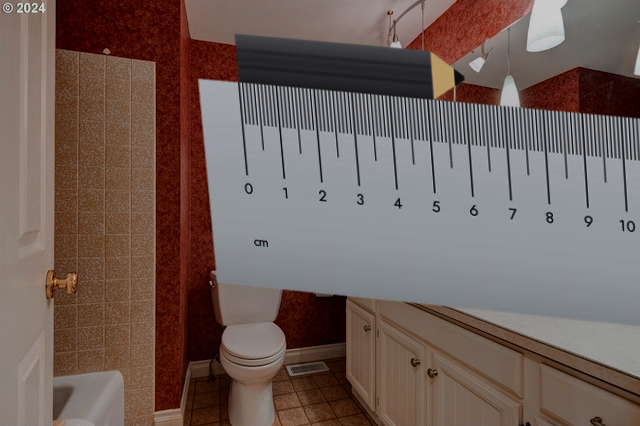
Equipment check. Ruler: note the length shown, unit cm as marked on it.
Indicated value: 6 cm
